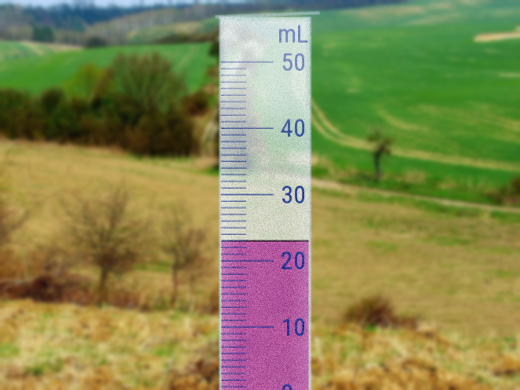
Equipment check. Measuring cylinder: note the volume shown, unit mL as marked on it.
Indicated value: 23 mL
